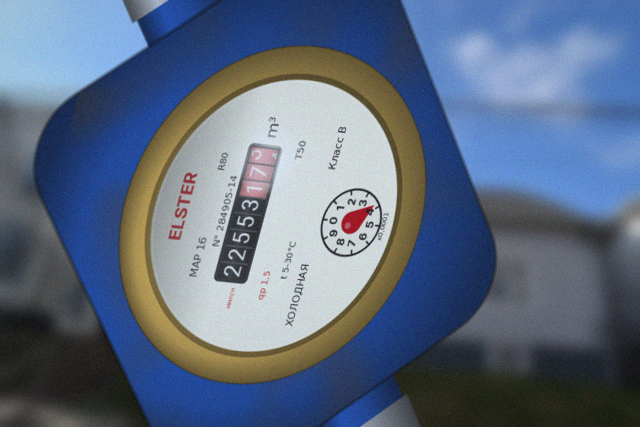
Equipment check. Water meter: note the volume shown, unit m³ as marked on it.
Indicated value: 22553.1733 m³
